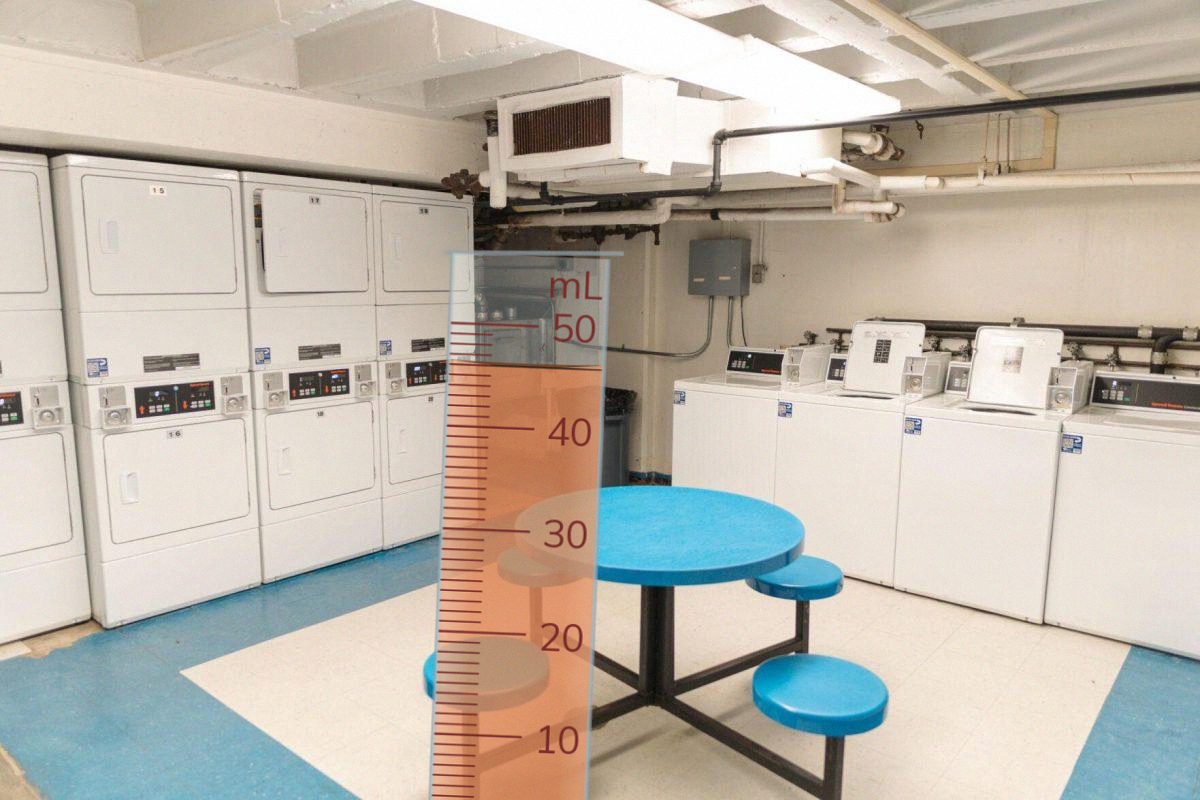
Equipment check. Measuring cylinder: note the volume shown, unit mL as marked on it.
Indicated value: 46 mL
